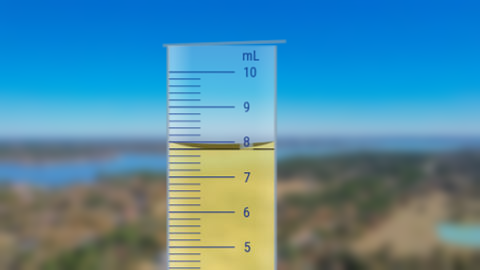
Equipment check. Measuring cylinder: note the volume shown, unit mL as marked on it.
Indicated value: 7.8 mL
